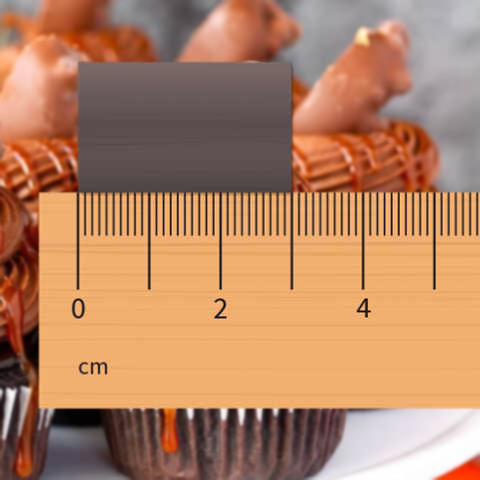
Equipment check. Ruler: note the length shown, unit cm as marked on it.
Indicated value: 3 cm
